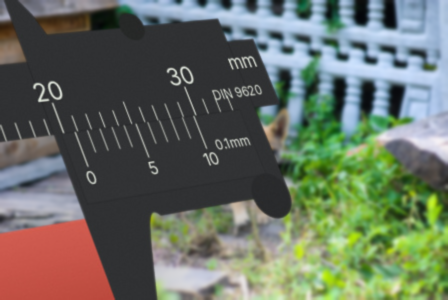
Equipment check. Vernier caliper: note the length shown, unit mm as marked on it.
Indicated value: 20.8 mm
